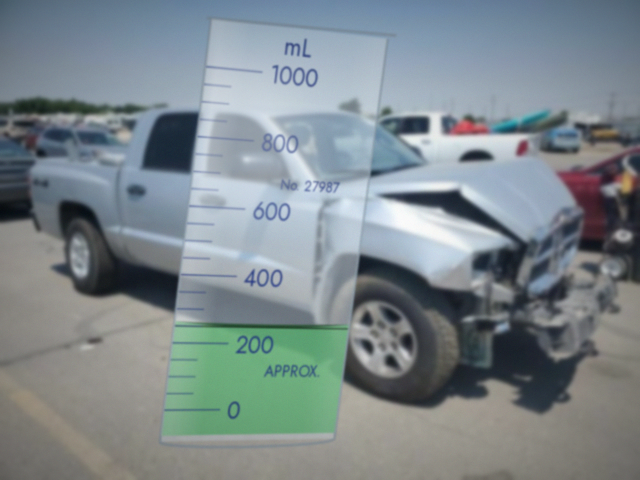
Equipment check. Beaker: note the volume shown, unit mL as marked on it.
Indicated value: 250 mL
